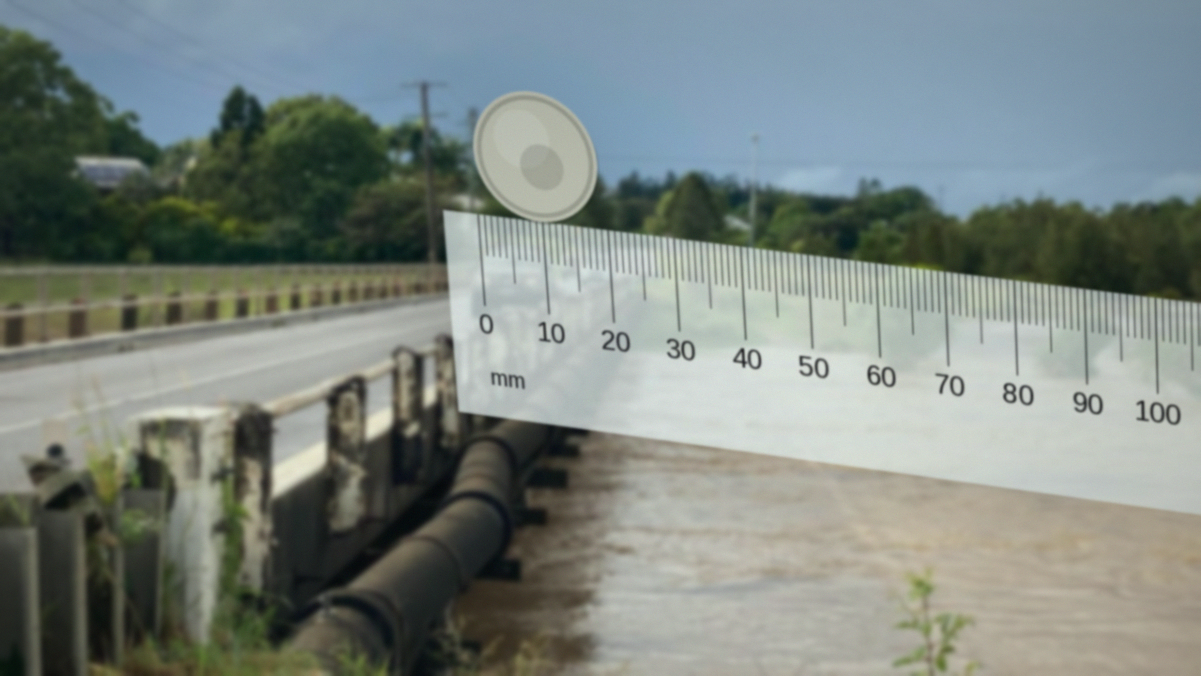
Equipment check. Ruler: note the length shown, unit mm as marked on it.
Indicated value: 19 mm
